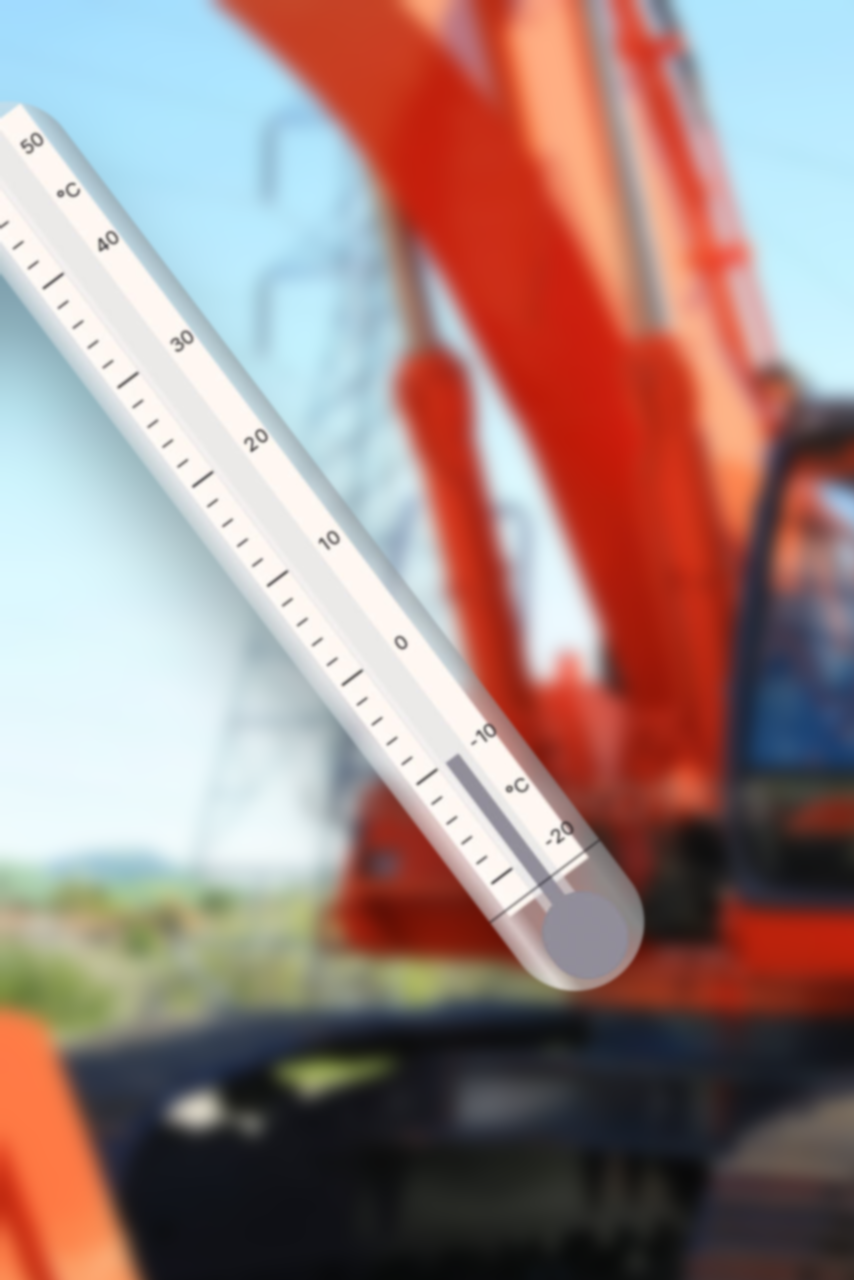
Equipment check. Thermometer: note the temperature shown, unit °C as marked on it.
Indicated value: -10 °C
